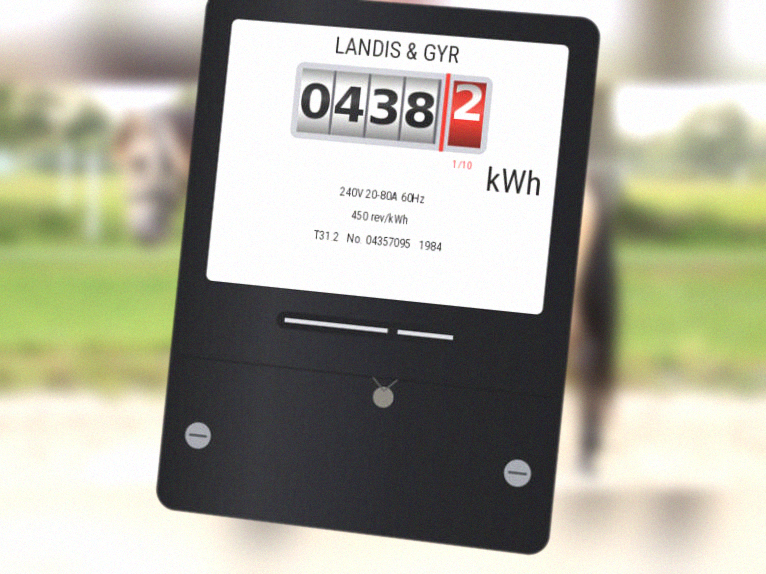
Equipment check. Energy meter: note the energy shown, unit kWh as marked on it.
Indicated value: 438.2 kWh
